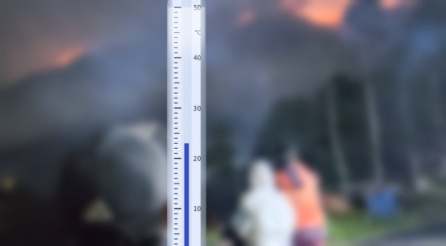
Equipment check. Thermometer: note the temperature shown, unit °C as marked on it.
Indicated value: 23 °C
